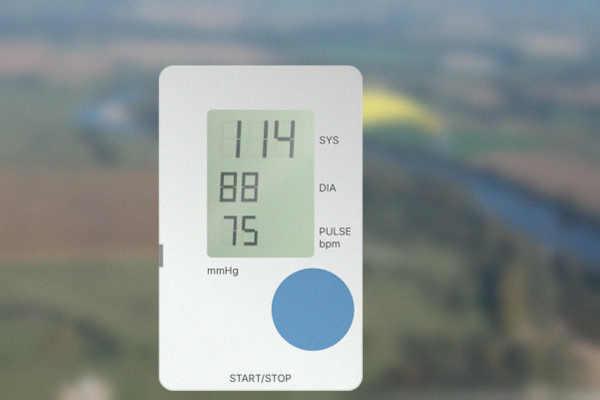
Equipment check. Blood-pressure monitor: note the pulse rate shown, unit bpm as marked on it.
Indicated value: 75 bpm
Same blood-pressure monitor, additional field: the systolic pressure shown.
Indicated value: 114 mmHg
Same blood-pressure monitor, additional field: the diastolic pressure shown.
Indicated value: 88 mmHg
